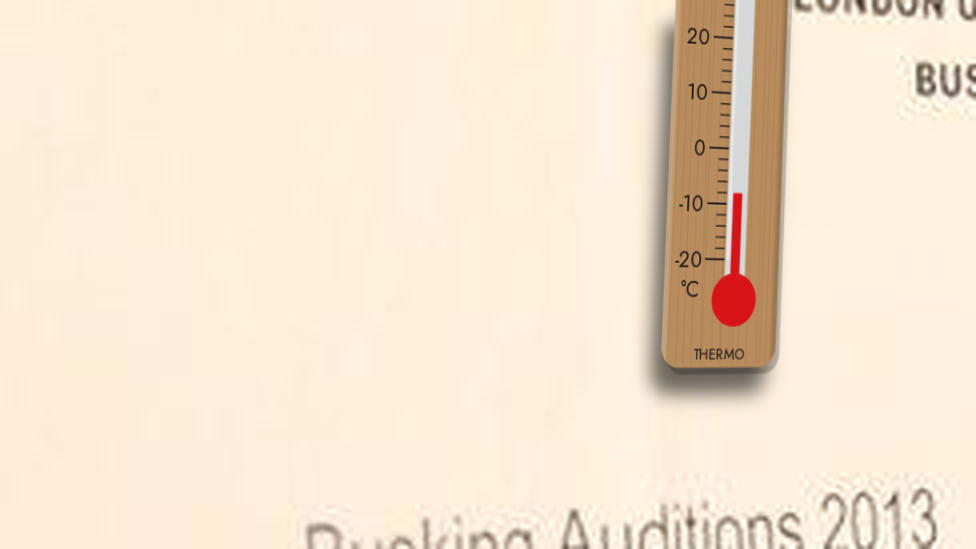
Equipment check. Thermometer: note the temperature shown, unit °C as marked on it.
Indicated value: -8 °C
